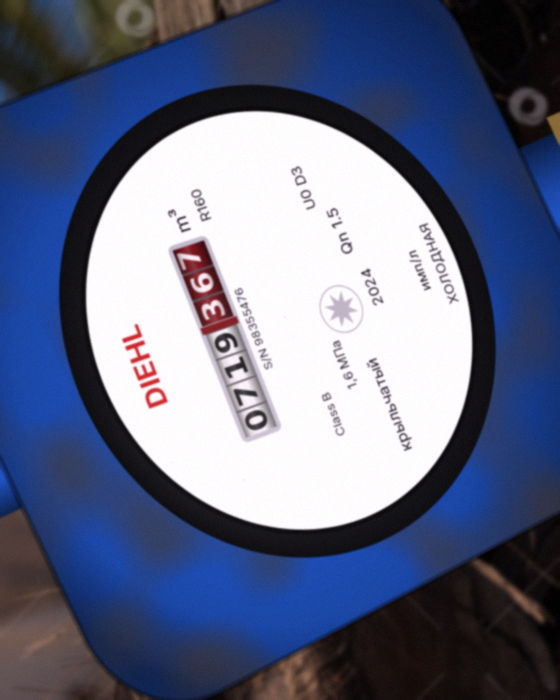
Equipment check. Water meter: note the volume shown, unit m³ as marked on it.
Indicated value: 719.367 m³
